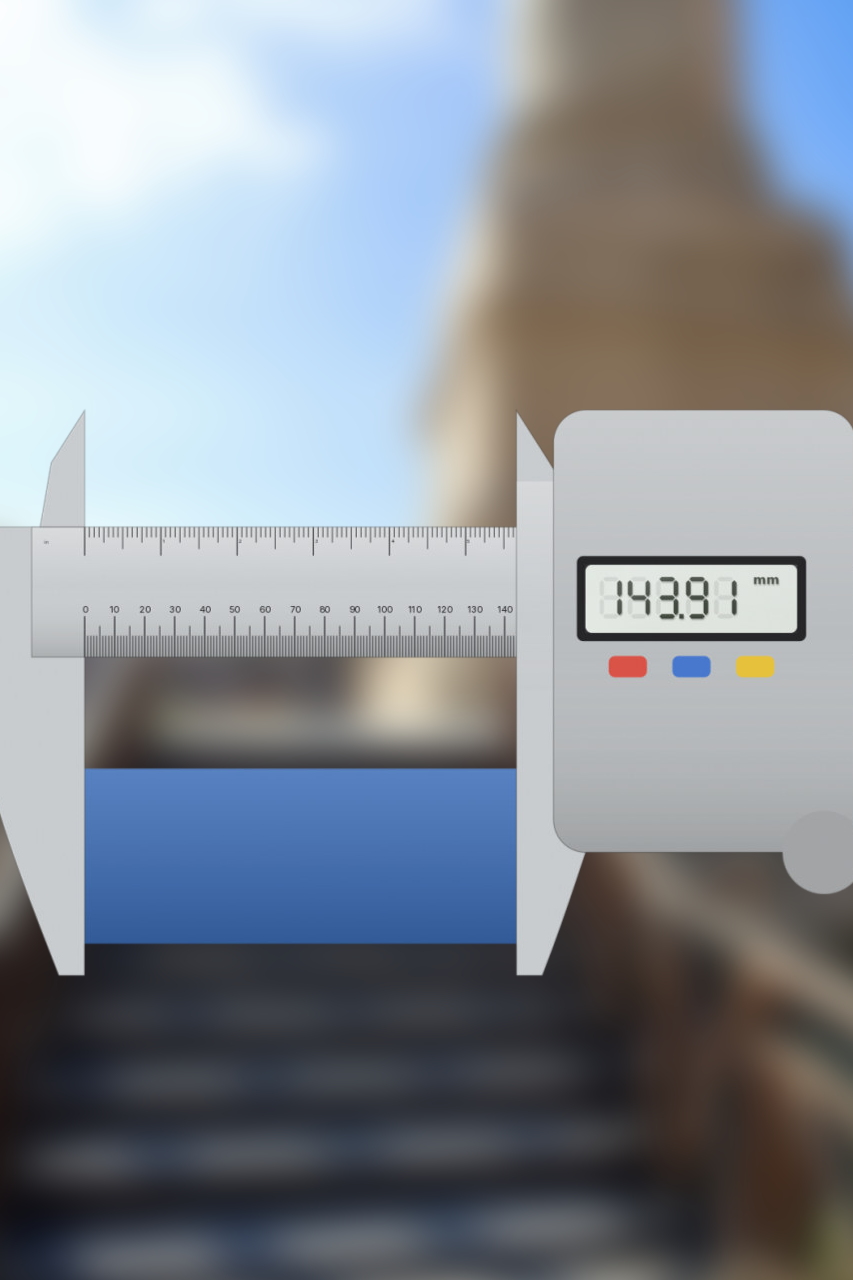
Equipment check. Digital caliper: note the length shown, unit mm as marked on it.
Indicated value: 143.91 mm
